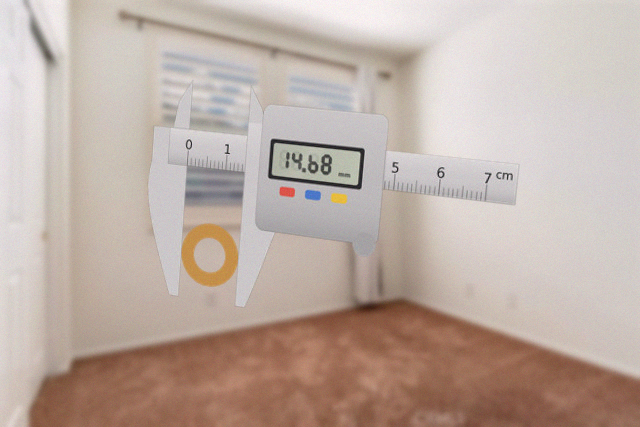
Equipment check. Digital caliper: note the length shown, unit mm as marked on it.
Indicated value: 14.68 mm
